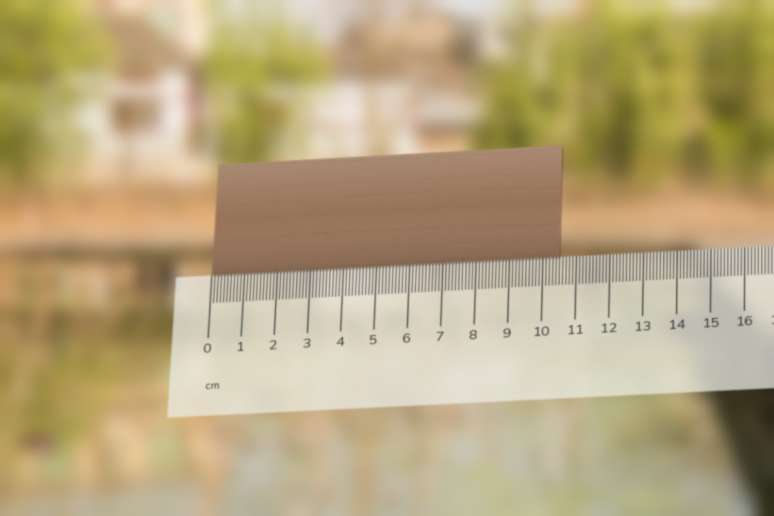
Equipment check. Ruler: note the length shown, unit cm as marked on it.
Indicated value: 10.5 cm
